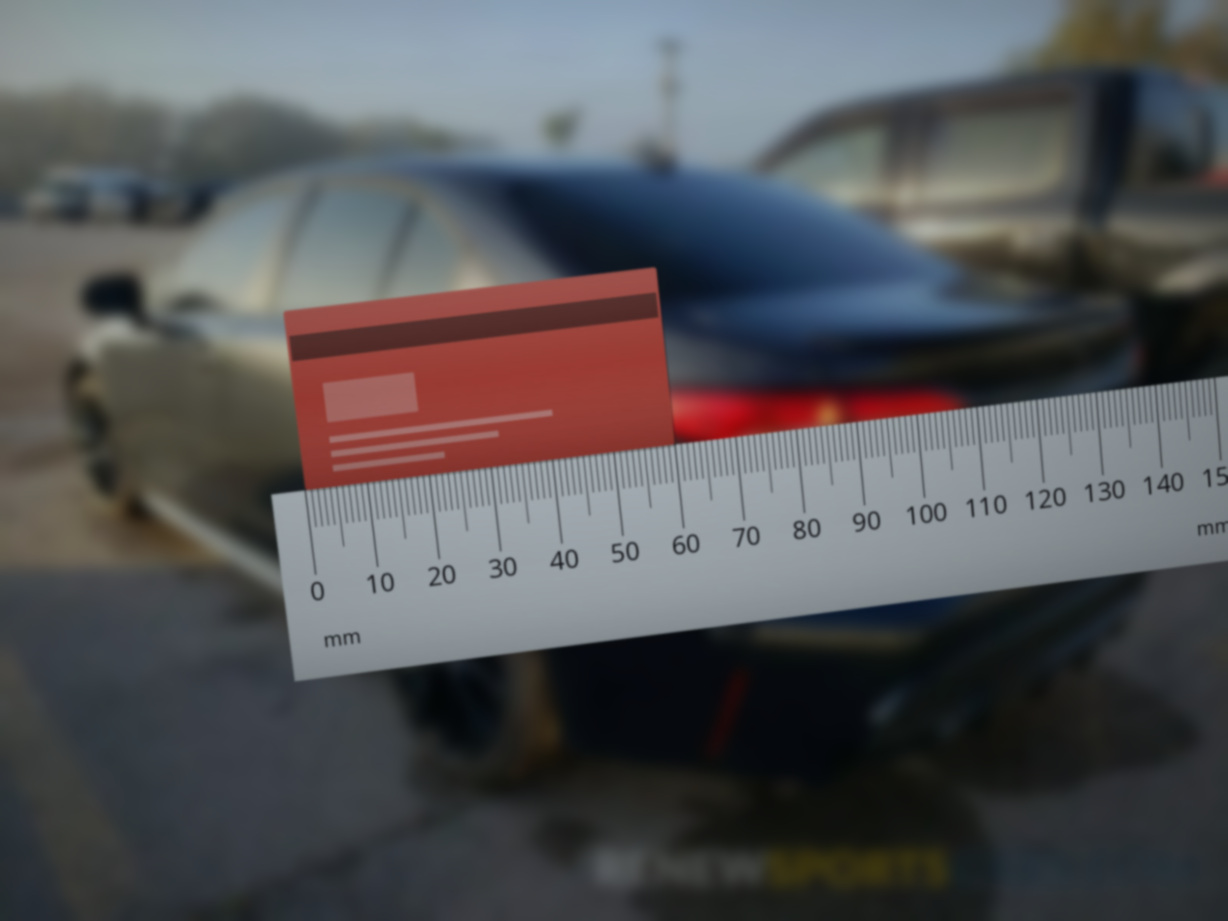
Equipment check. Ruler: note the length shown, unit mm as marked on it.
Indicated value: 60 mm
